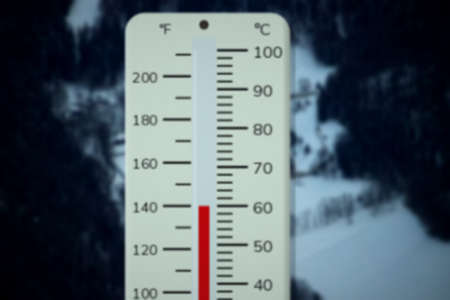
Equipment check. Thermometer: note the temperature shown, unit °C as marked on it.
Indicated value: 60 °C
